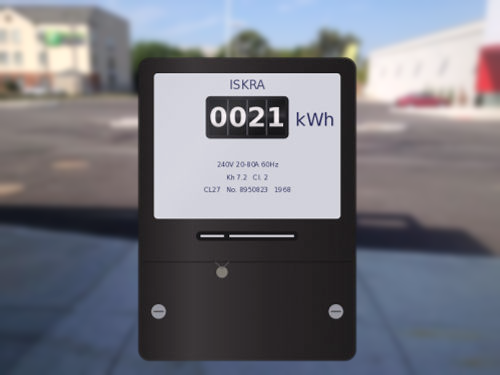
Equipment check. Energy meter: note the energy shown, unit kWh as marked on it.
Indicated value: 21 kWh
